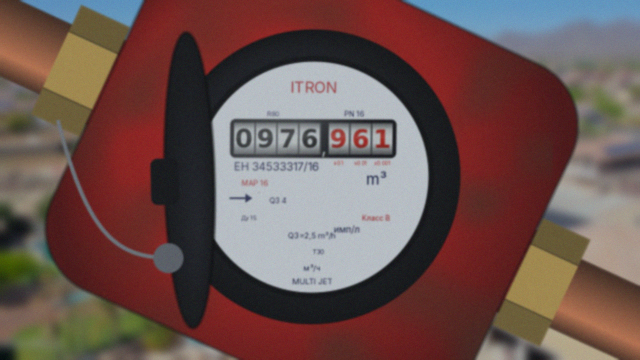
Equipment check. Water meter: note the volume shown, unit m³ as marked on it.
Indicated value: 976.961 m³
